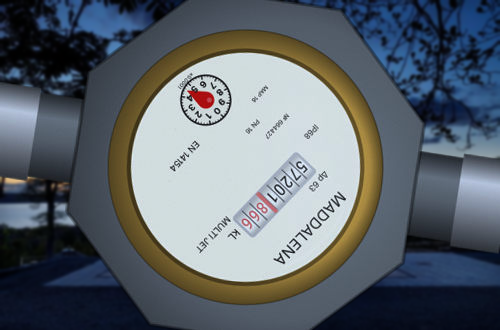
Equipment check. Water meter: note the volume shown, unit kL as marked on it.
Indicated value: 57201.8664 kL
